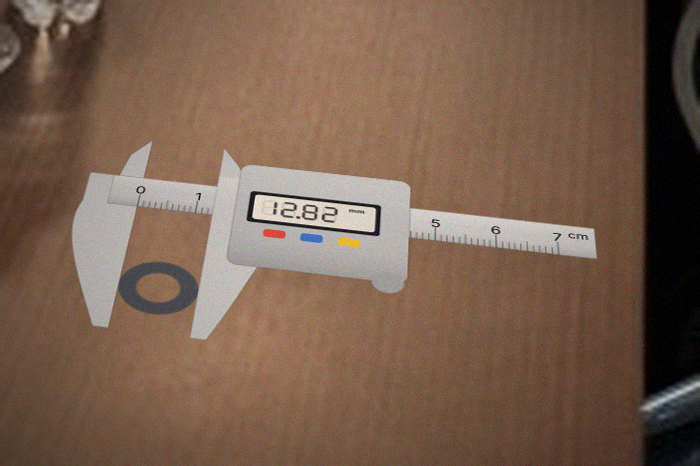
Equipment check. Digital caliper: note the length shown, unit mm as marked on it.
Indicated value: 12.82 mm
